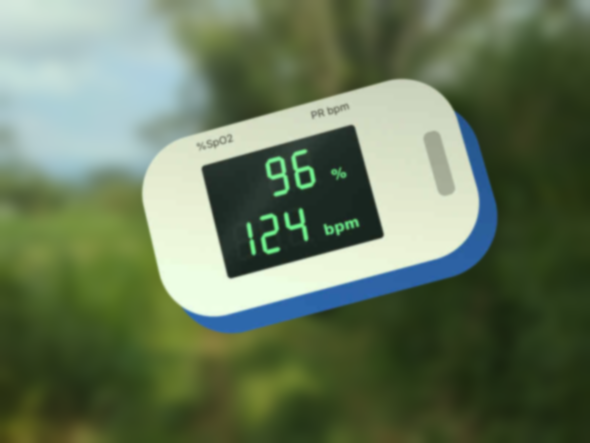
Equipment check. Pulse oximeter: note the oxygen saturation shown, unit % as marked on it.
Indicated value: 96 %
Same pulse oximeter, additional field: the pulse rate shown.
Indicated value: 124 bpm
